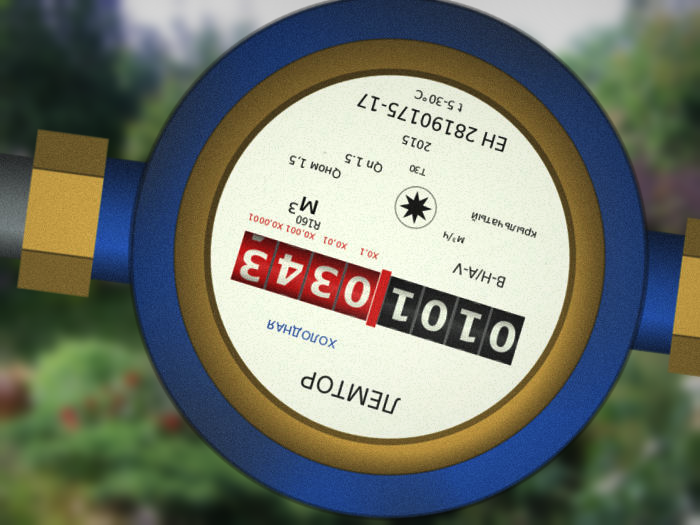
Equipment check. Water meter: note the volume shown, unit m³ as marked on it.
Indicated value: 101.0343 m³
